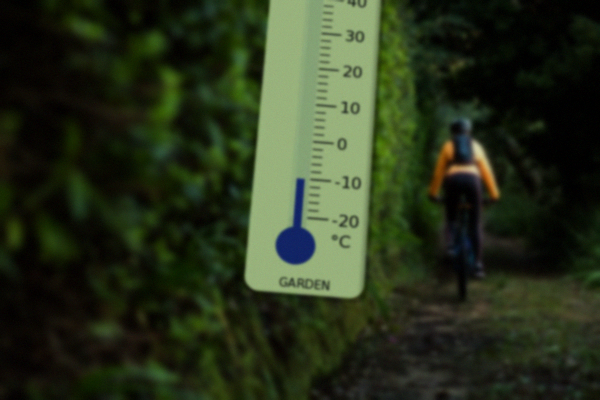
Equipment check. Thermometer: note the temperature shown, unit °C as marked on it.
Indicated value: -10 °C
